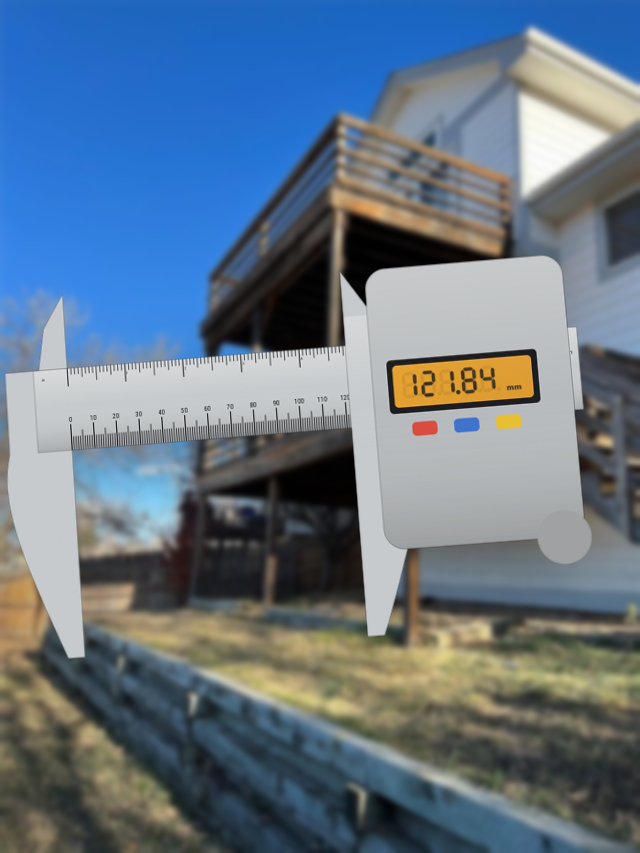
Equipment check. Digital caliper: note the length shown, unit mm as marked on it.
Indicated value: 121.84 mm
